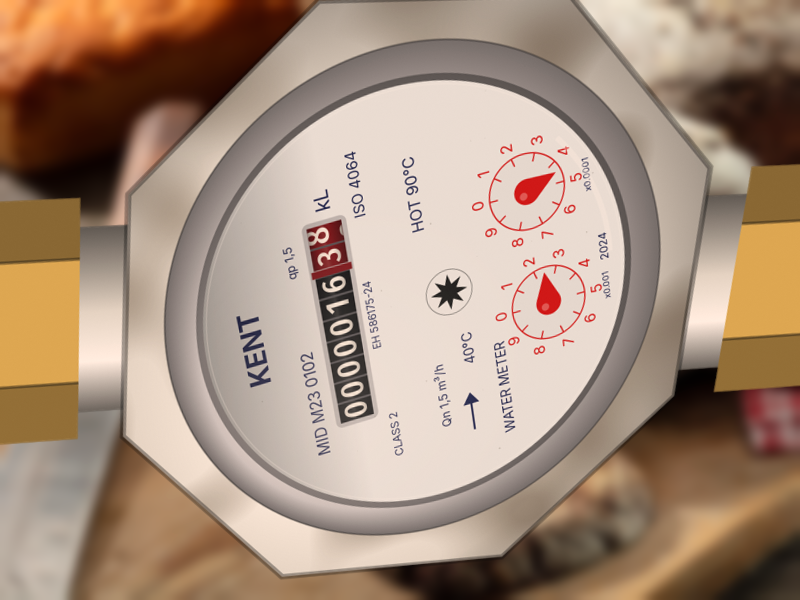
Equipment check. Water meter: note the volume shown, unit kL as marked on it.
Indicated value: 16.3824 kL
